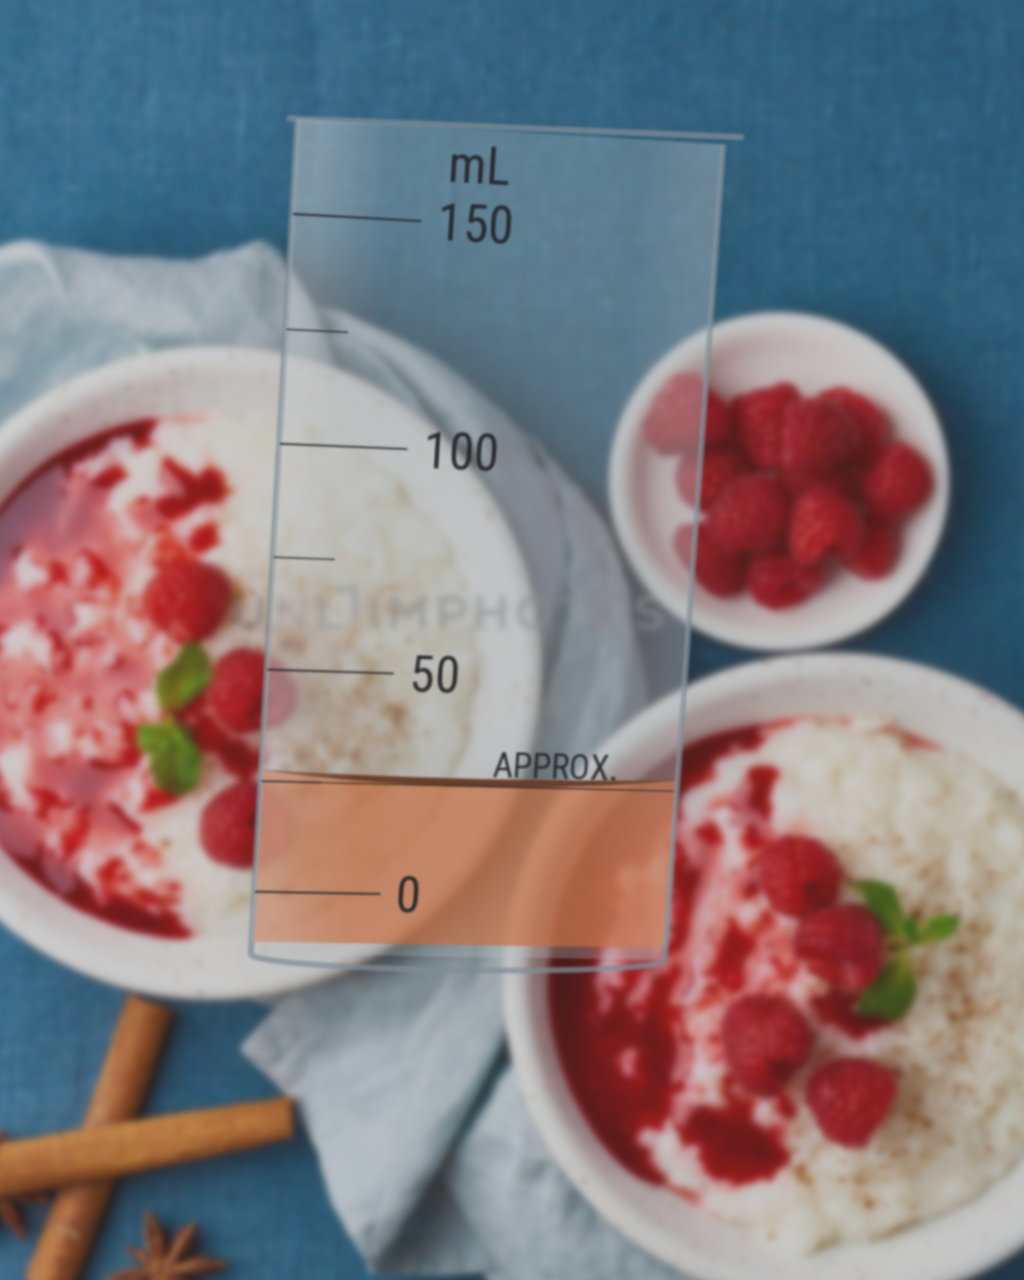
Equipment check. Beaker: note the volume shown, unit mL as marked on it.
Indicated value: 25 mL
